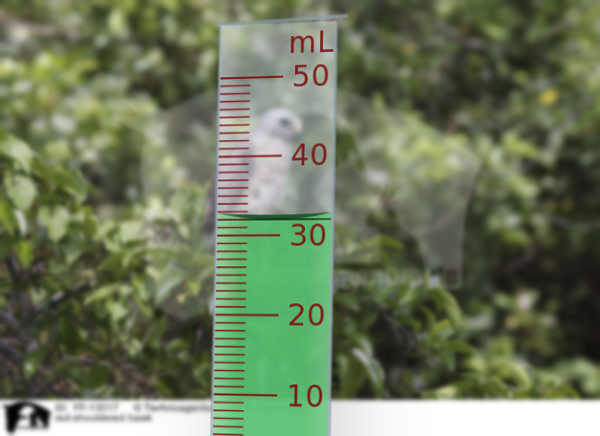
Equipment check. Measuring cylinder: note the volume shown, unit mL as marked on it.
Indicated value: 32 mL
